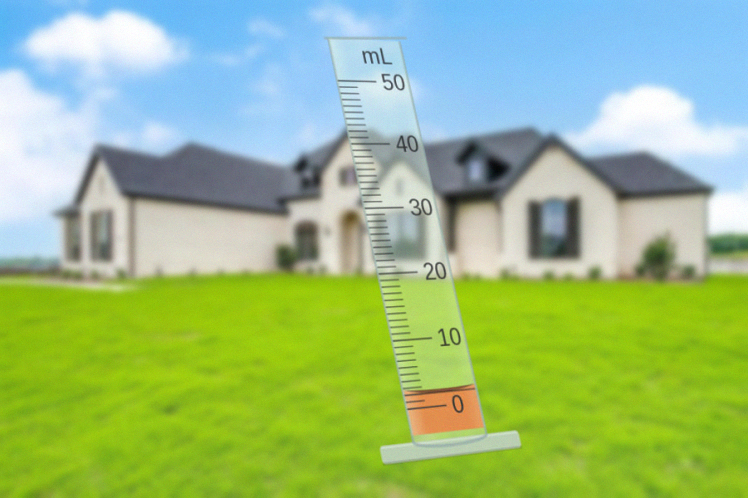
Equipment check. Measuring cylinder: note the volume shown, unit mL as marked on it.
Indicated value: 2 mL
